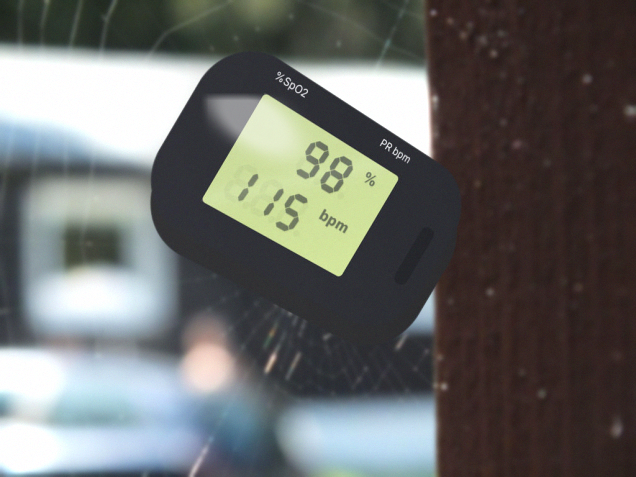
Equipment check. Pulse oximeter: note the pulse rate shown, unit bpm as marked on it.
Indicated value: 115 bpm
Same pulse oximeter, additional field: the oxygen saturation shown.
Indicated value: 98 %
